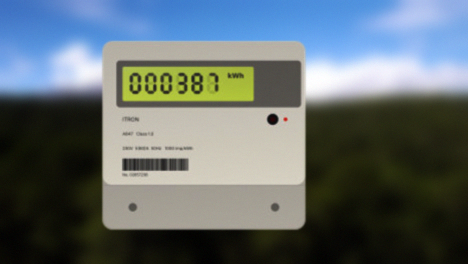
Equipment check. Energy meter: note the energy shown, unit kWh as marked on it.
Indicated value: 387 kWh
